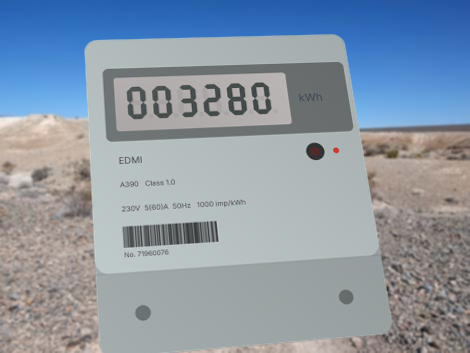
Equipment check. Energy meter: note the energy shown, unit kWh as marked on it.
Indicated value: 3280 kWh
